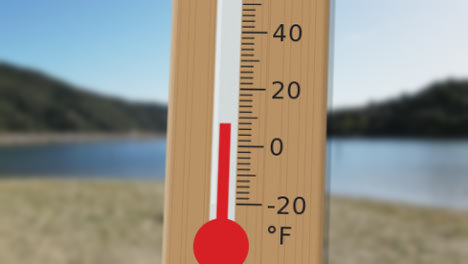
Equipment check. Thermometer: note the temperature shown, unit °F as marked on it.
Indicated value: 8 °F
